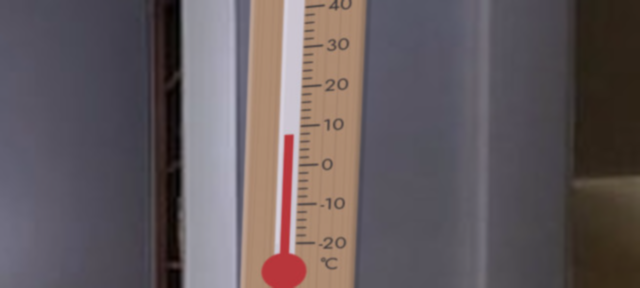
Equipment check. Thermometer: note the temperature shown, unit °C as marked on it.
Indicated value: 8 °C
